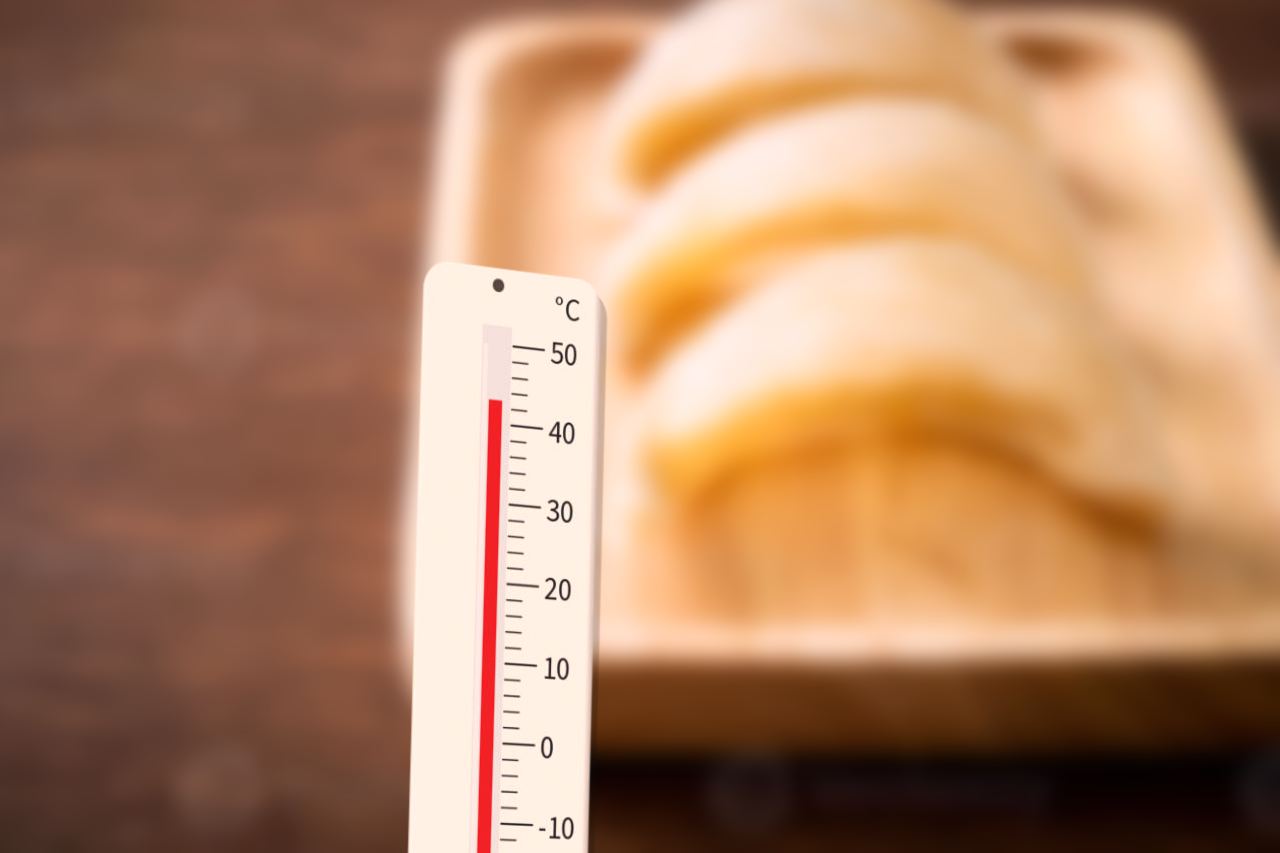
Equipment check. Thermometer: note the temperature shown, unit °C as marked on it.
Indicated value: 43 °C
